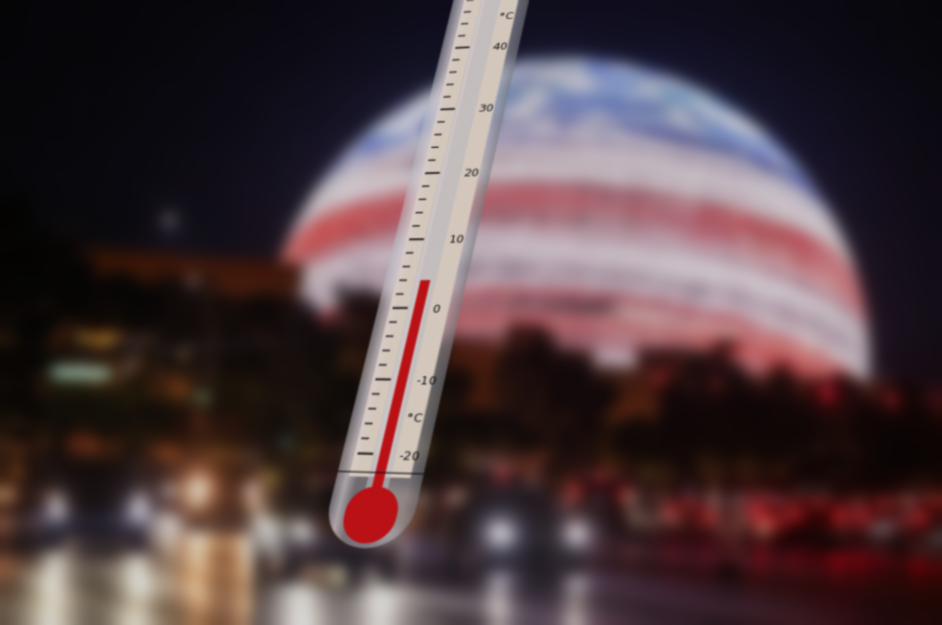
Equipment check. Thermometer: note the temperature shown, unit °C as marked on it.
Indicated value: 4 °C
